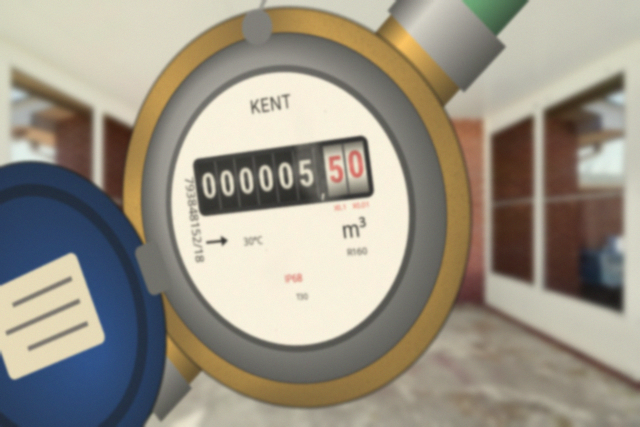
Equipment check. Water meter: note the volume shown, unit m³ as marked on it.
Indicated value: 5.50 m³
